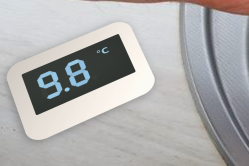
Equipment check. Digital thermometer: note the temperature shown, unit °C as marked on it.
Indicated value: 9.8 °C
